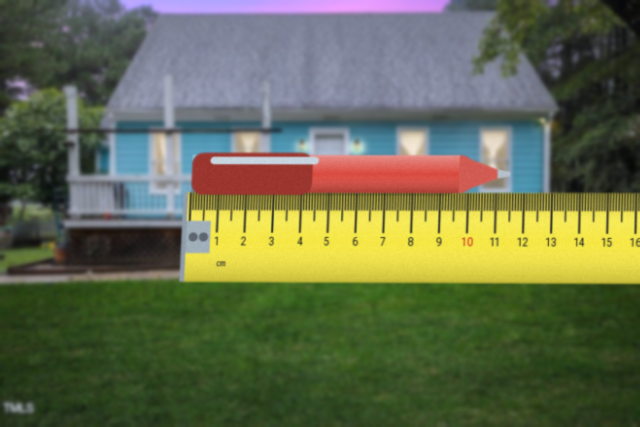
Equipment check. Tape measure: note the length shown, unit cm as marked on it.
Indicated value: 11.5 cm
